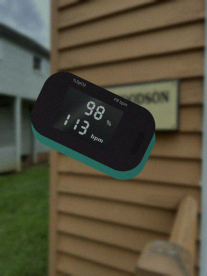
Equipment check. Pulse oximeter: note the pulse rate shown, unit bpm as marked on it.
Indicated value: 113 bpm
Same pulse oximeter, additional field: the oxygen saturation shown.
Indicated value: 98 %
